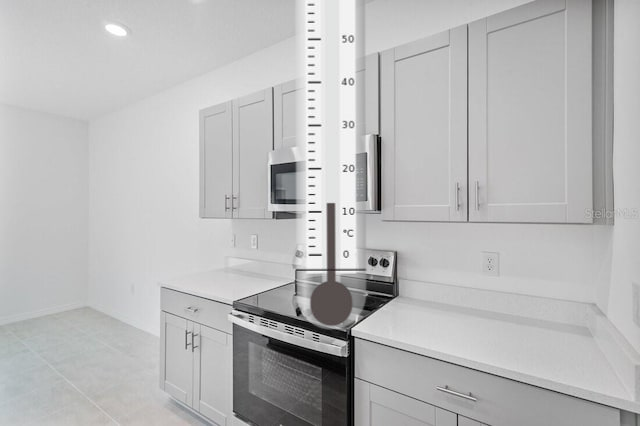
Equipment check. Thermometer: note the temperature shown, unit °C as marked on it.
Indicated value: 12 °C
